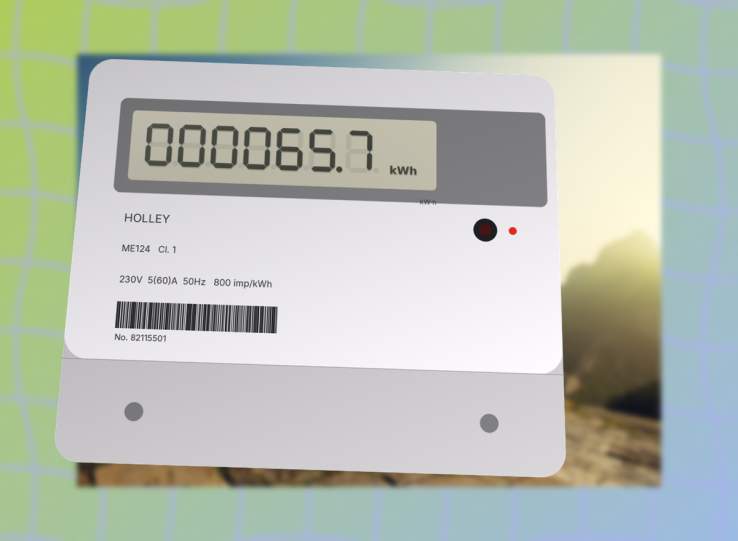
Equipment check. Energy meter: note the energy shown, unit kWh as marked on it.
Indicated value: 65.7 kWh
